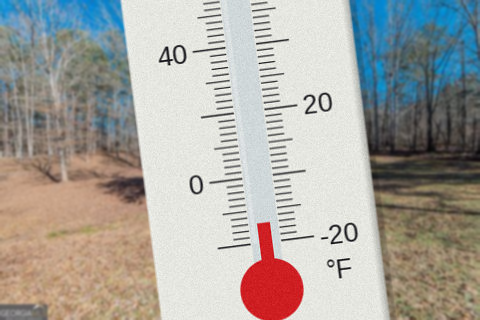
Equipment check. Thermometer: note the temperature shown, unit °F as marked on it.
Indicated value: -14 °F
